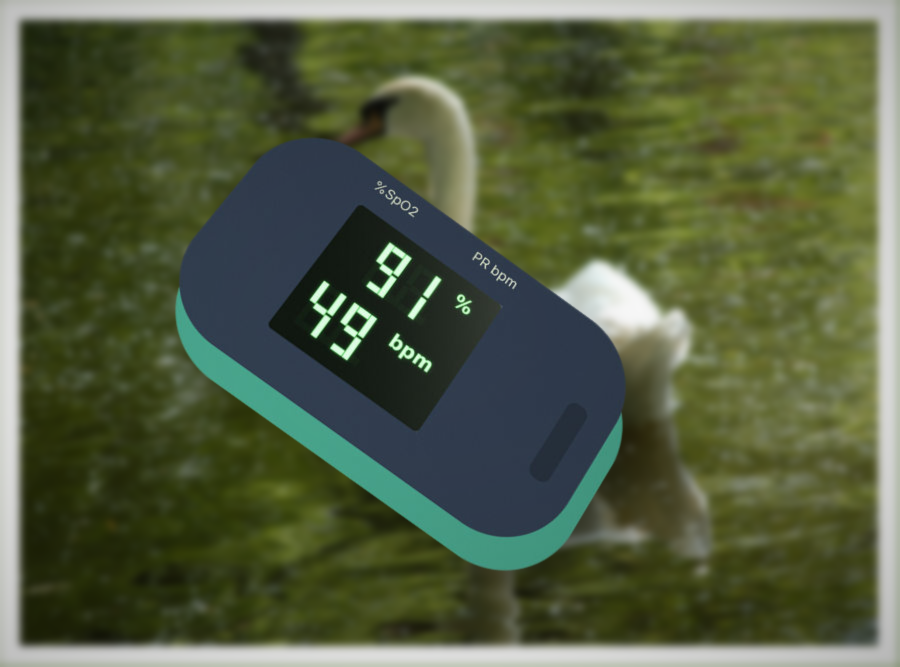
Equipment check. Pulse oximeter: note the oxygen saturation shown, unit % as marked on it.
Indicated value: 91 %
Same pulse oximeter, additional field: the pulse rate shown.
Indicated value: 49 bpm
